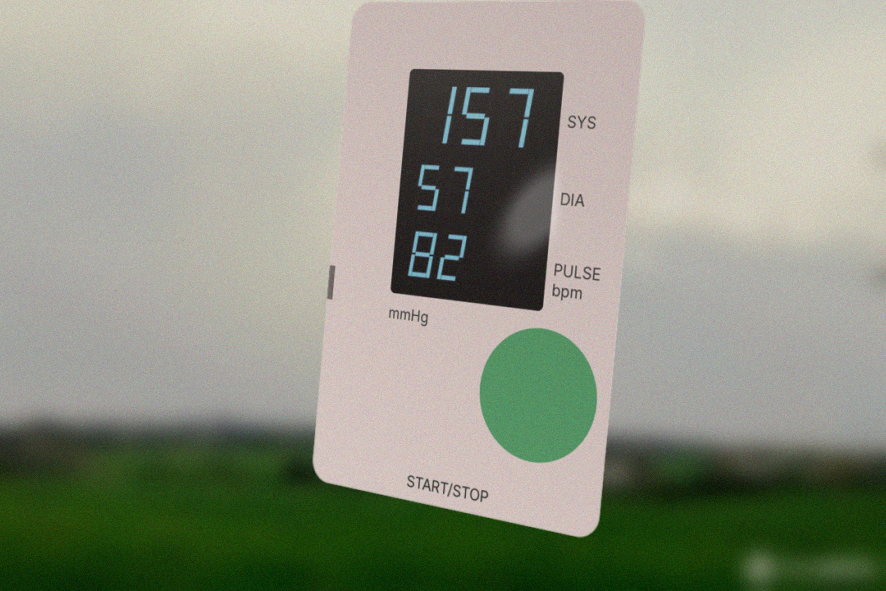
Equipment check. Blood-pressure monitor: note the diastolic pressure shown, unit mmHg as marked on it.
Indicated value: 57 mmHg
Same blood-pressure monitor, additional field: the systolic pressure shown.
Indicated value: 157 mmHg
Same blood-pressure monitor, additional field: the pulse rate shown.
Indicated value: 82 bpm
